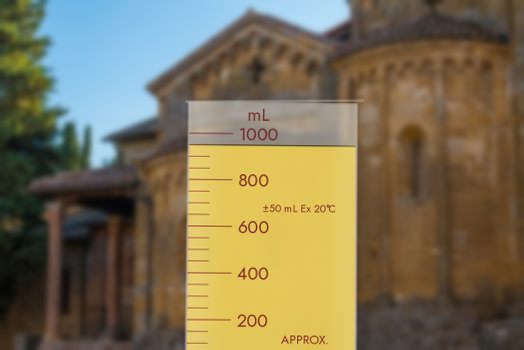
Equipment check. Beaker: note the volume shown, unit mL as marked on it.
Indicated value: 950 mL
